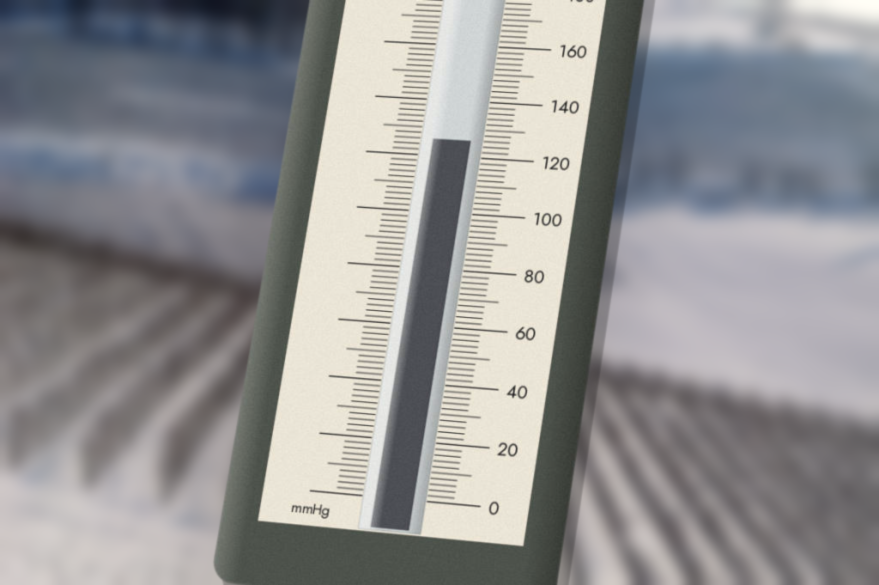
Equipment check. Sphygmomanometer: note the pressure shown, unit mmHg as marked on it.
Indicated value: 126 mmHg
